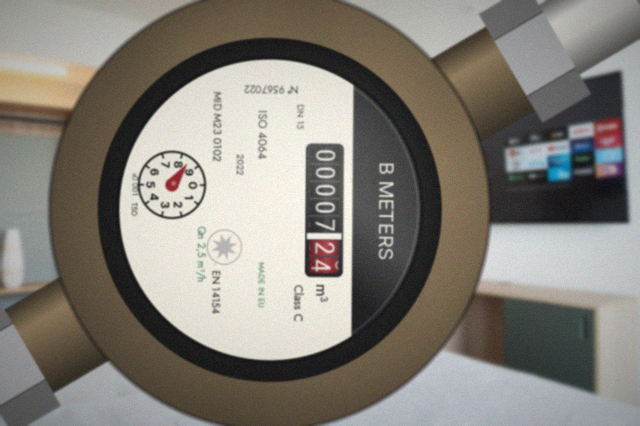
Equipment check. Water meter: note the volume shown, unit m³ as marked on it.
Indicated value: 7.238 m³
